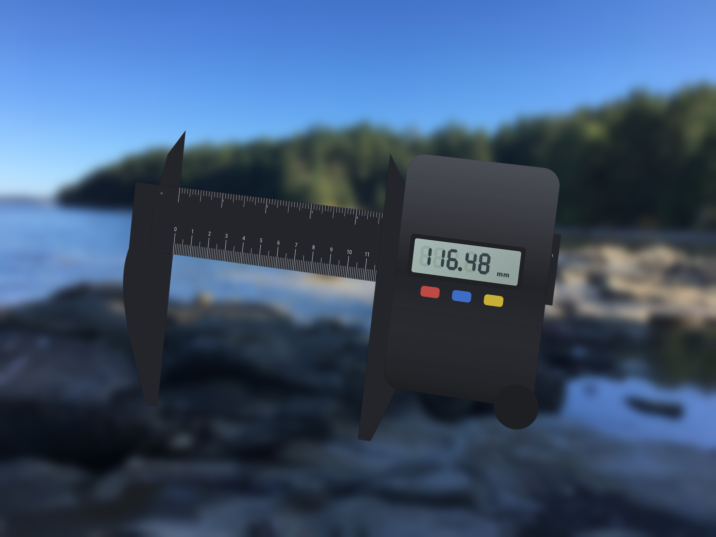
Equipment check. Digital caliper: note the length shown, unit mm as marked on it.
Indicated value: 116.48 mm
